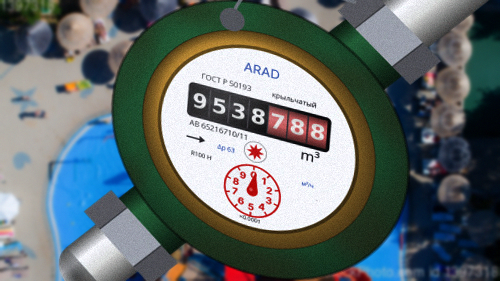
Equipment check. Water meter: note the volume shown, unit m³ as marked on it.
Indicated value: 9538.7880 m³
